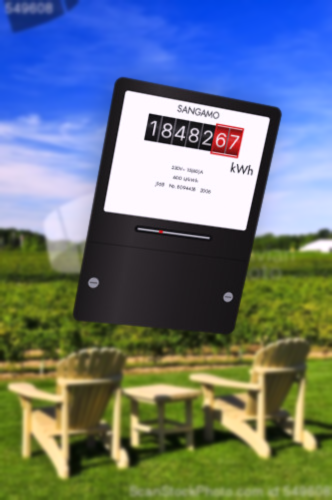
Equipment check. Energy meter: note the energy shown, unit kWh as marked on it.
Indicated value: 18482.67 kWh
